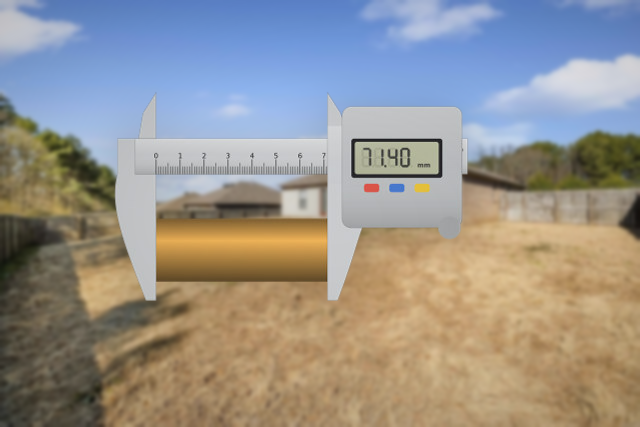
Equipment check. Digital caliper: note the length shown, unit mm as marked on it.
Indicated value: 71.40 mm
